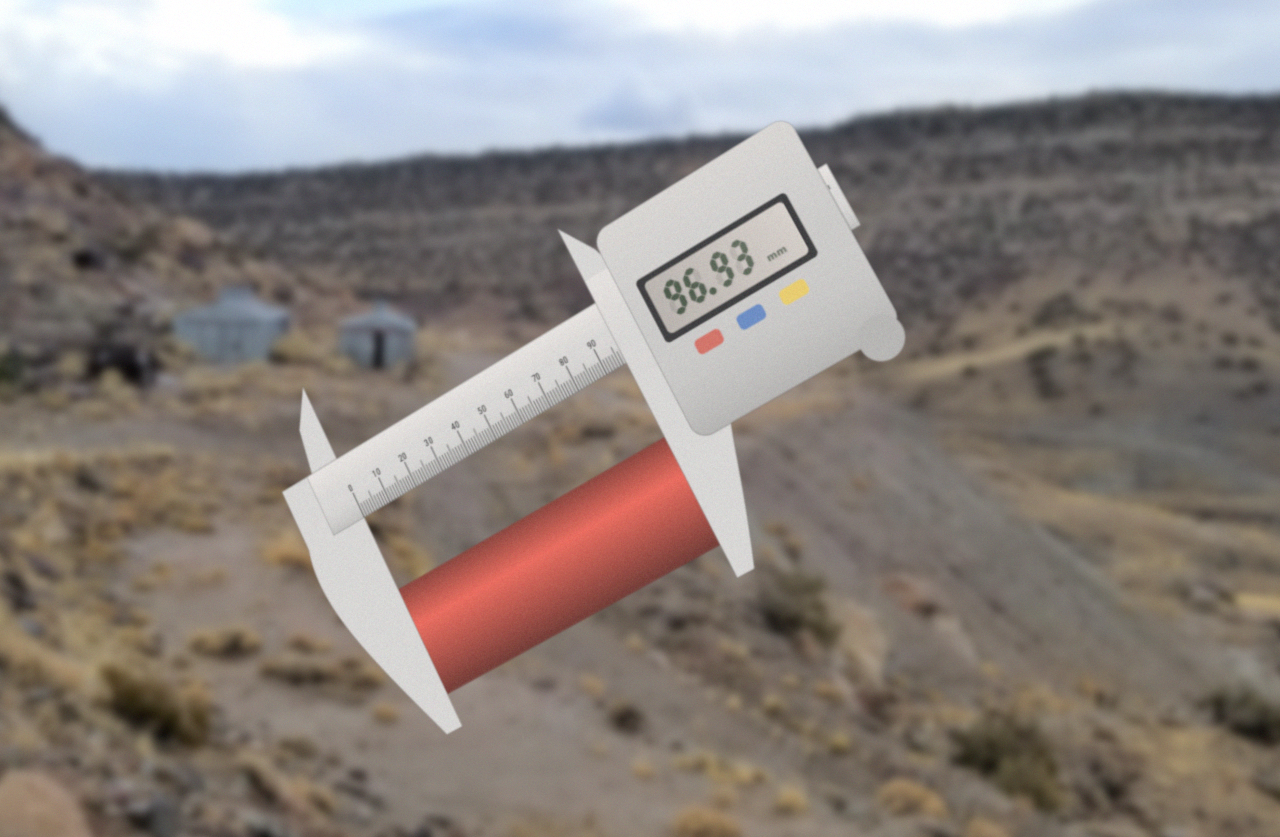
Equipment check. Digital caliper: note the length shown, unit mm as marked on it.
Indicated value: 96.93 mm
